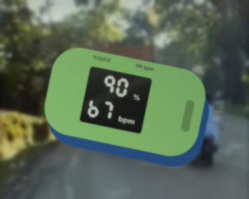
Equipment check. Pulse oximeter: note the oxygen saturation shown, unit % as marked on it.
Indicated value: 90 %
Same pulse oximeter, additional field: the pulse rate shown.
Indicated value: 67 bpm
